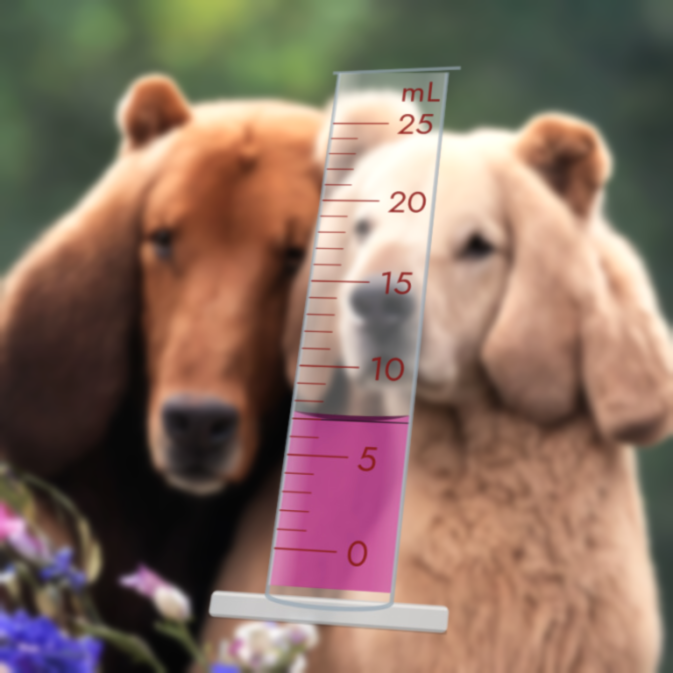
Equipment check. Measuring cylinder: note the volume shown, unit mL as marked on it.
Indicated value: 7 mL
